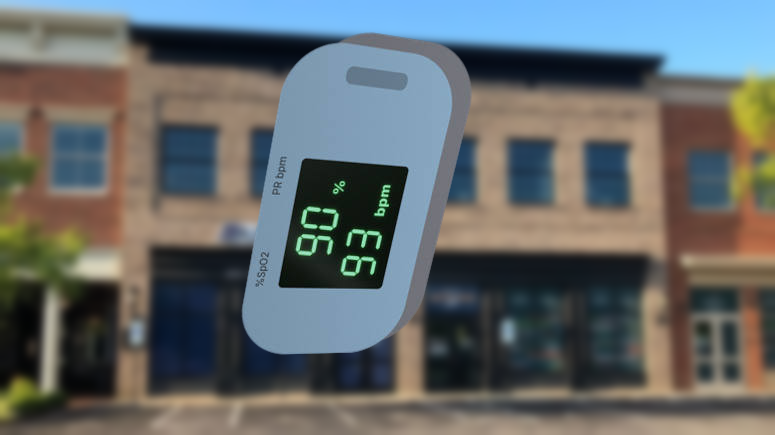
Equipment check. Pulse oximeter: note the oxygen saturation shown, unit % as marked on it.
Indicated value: 90 %
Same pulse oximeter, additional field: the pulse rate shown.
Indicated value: 93 bpm
